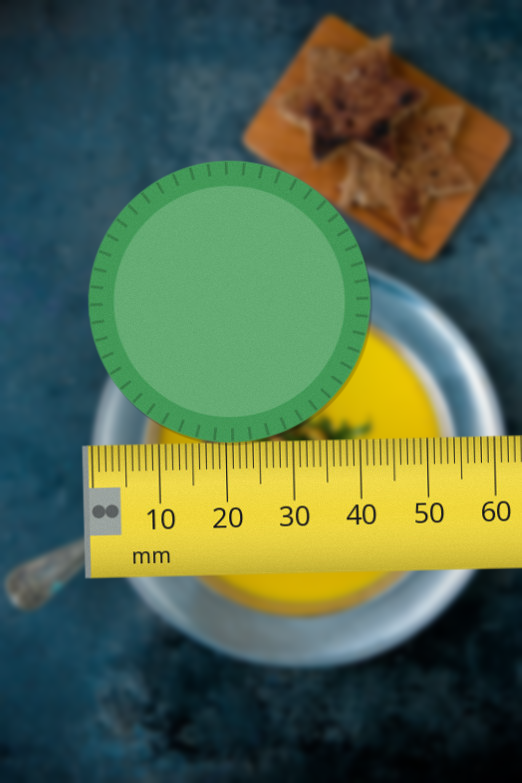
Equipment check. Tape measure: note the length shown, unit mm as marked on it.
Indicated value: 42 mm
